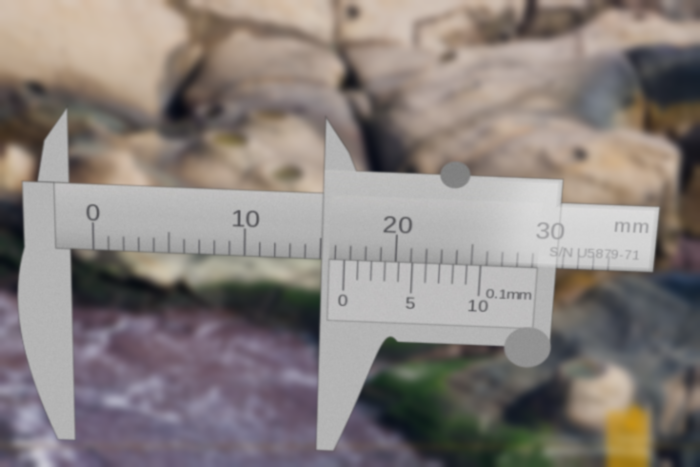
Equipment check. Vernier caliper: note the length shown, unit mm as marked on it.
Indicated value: 16.6 mm
